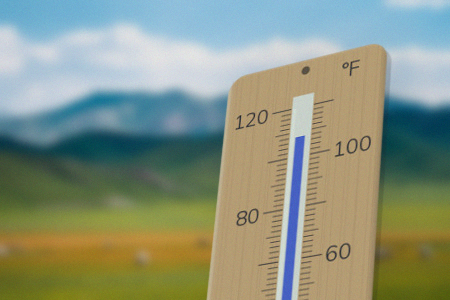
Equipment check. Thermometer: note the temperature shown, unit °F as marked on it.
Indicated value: 108 °F
